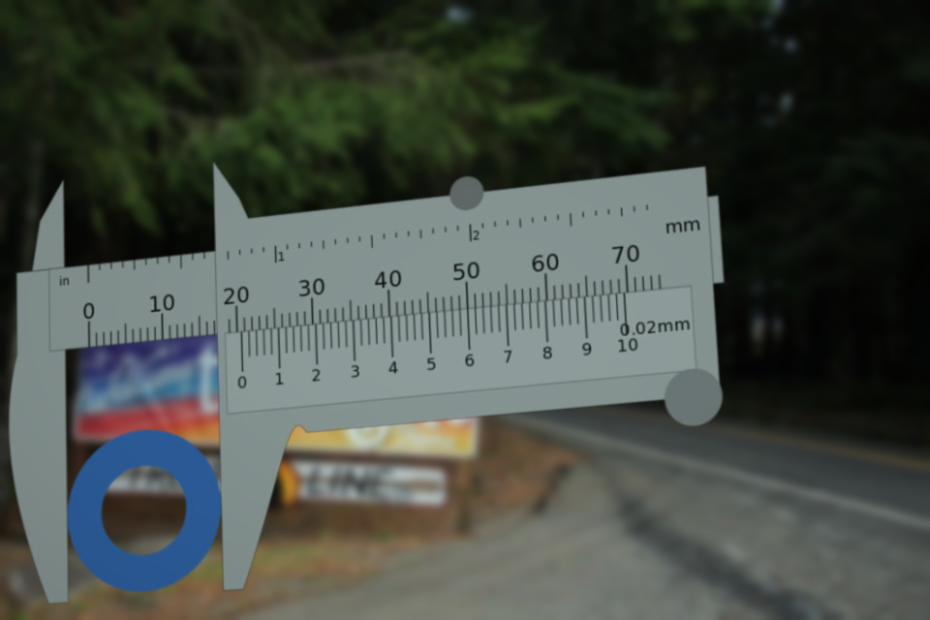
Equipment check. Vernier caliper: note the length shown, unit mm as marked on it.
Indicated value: 20.6 mm
